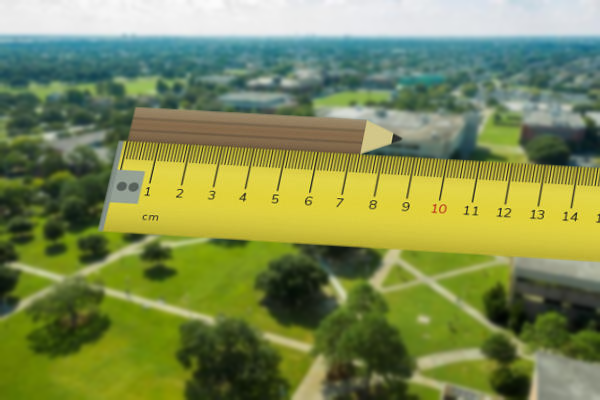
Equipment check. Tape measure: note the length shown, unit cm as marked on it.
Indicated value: 8.5 cm
